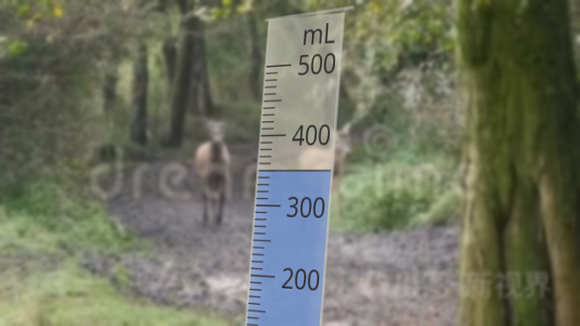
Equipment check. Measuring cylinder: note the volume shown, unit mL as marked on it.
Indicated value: 350 mL
